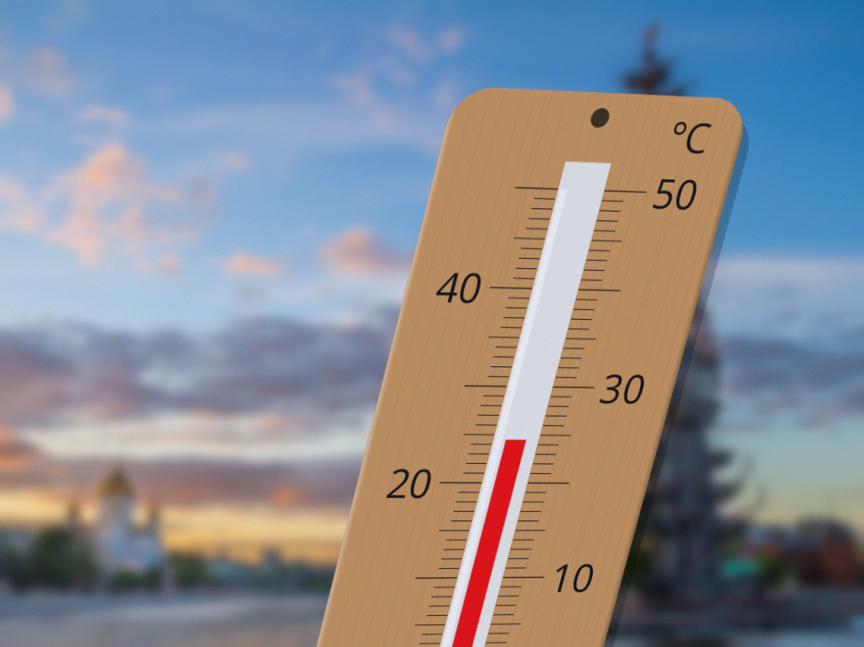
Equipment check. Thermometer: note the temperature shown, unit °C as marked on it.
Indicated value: 24.5 °C
